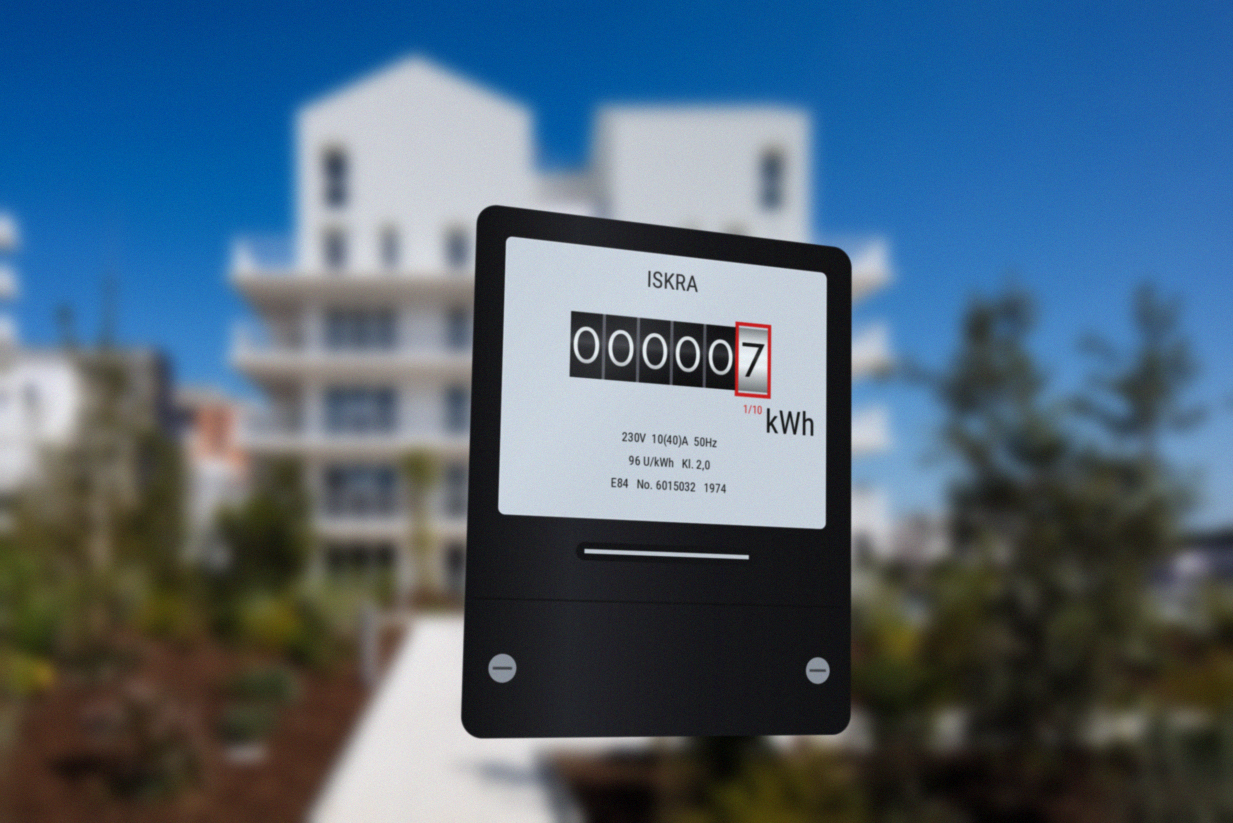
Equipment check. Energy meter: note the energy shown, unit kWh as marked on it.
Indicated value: 0.7 kWh
